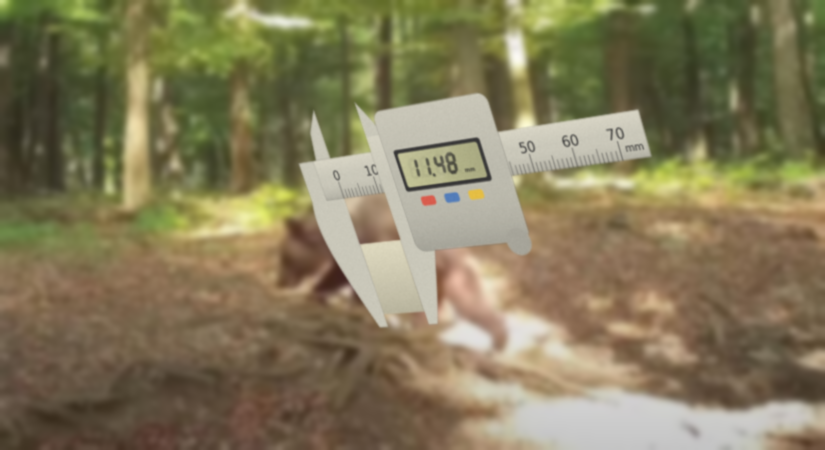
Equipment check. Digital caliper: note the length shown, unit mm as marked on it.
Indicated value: 11.48 mm
